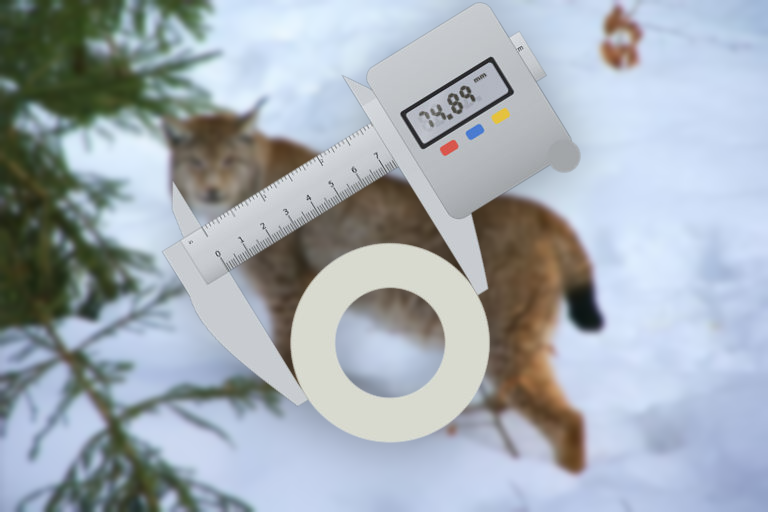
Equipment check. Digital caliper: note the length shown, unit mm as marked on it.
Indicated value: 74.89 mm
